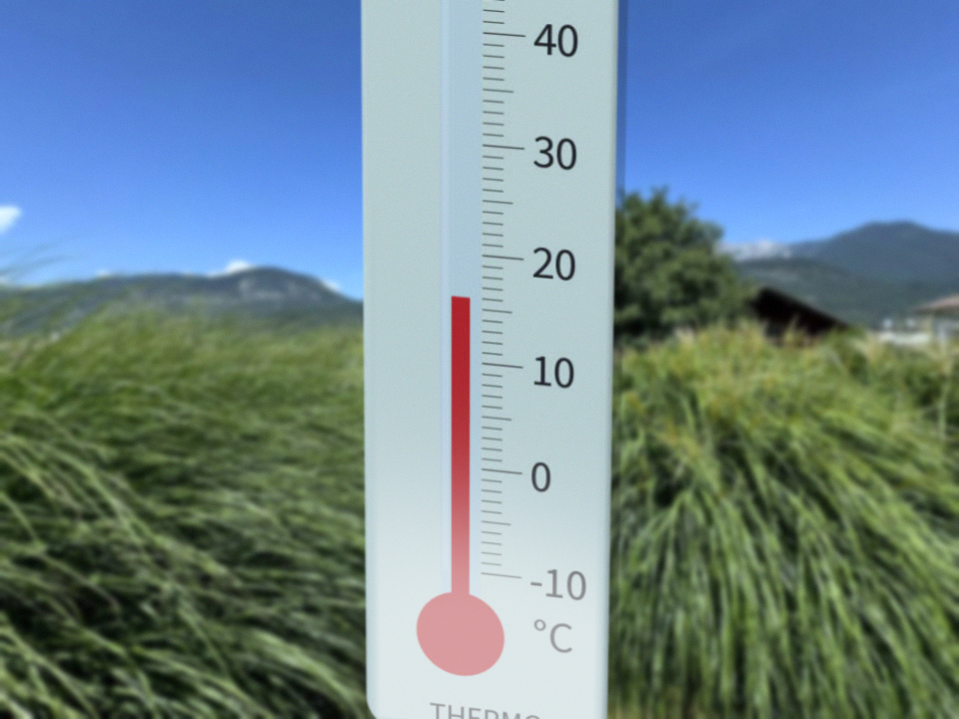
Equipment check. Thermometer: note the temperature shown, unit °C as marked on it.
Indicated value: 16 °C
